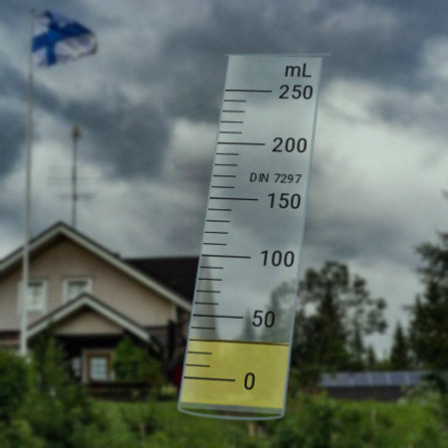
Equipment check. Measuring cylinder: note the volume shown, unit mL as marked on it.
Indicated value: 30 mL
